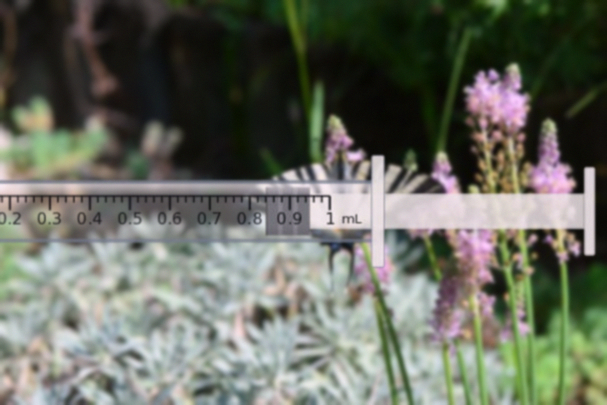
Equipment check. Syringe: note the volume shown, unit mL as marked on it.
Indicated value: 0.84 mL
